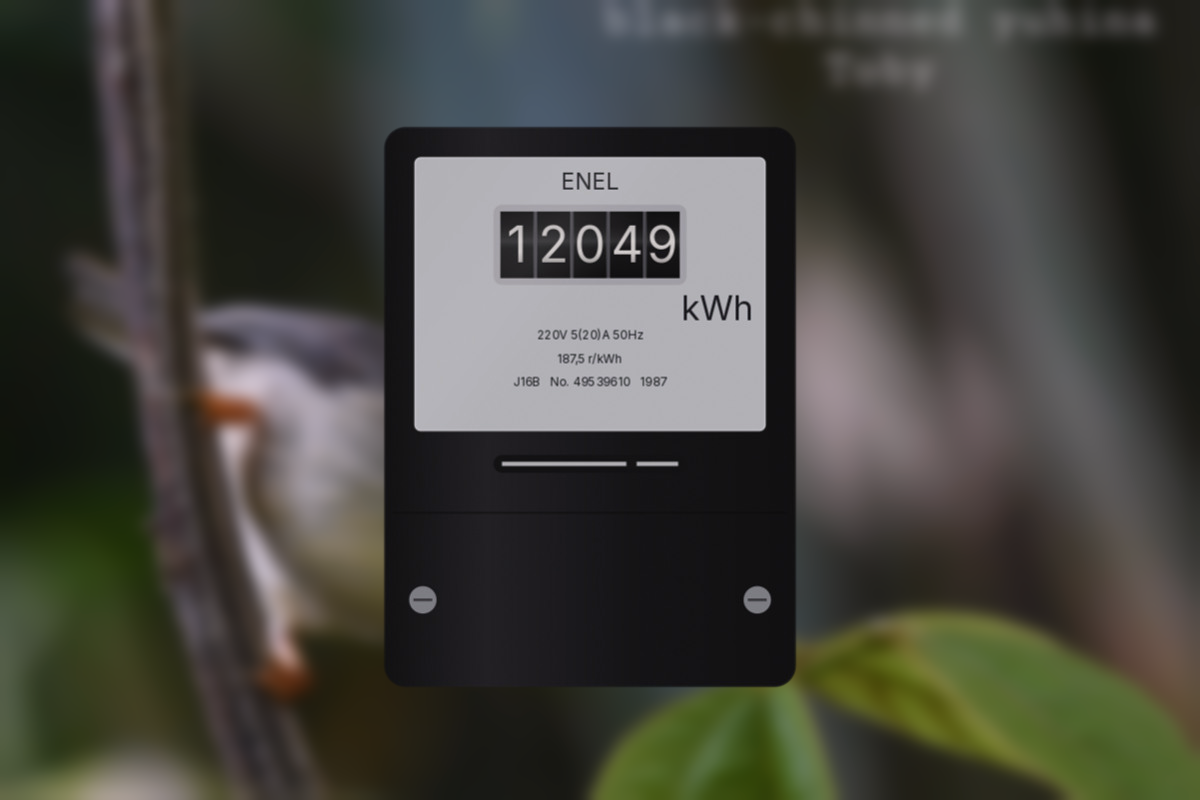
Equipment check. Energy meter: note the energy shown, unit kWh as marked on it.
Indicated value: 12049 kWh
